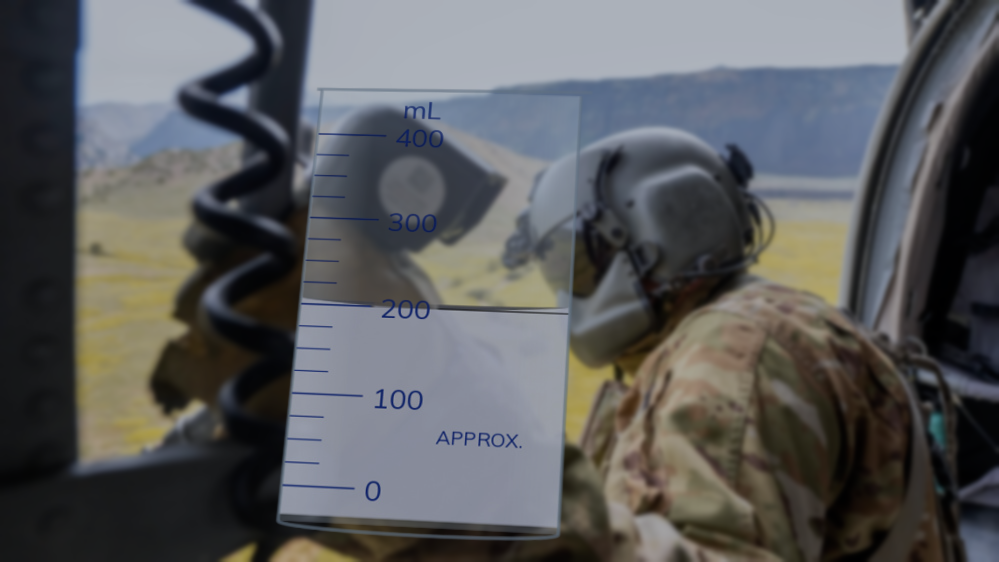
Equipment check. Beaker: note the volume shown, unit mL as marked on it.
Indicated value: 200 mL
